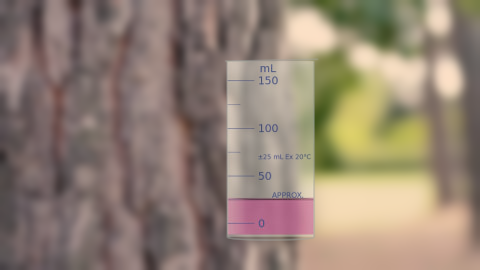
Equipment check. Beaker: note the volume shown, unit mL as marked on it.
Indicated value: 25 mL
